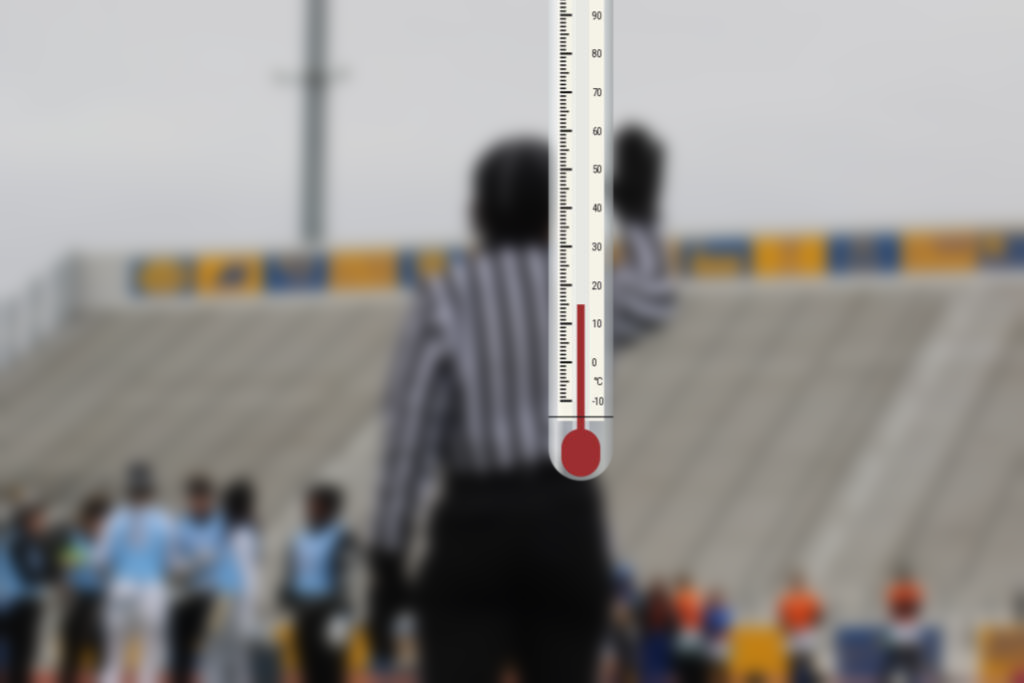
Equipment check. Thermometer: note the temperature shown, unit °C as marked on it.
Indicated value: 15 °C
